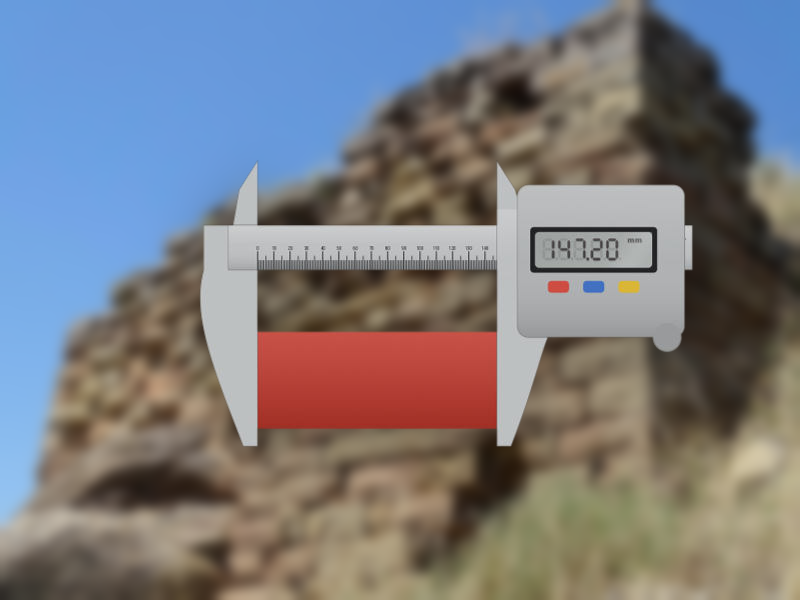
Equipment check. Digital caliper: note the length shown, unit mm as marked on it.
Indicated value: 147.20 mm
